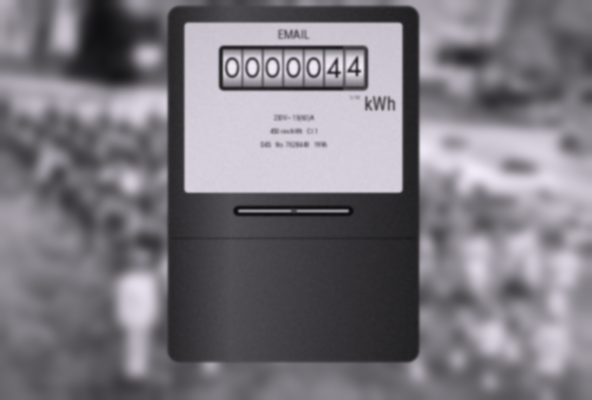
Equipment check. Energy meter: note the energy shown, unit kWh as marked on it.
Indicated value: 4.4 kWh
